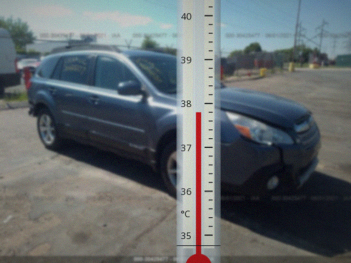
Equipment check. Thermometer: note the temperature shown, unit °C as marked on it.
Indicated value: 37.8 °C
